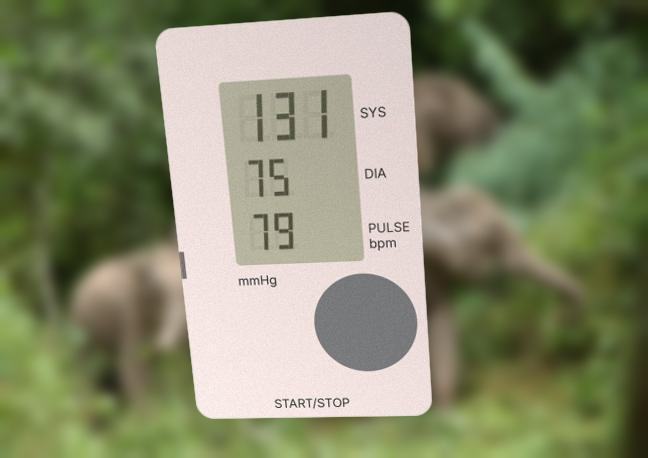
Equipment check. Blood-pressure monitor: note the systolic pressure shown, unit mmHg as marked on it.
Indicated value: 131 mmHg
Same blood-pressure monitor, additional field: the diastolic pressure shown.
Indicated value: 75 mmHg
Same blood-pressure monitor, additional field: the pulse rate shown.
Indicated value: 79 bpm
